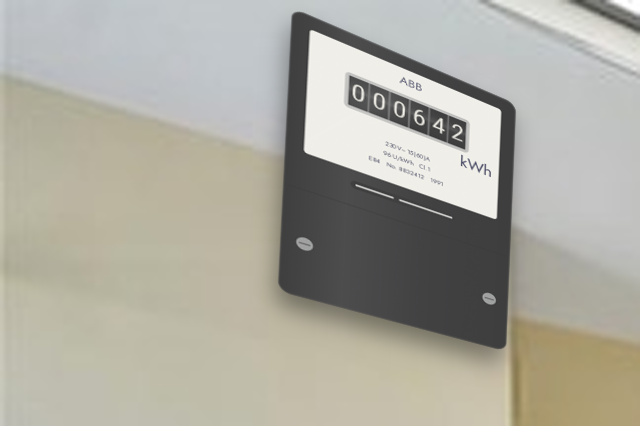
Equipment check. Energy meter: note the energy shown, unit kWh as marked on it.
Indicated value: 642 kWh
